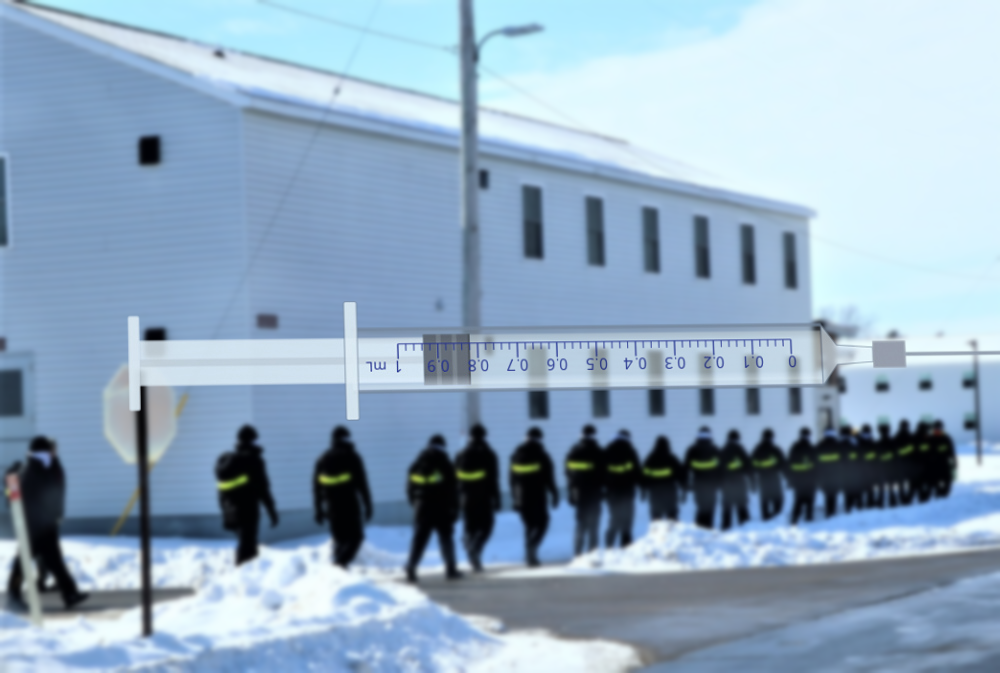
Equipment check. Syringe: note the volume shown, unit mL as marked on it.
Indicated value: 0.82 mL
